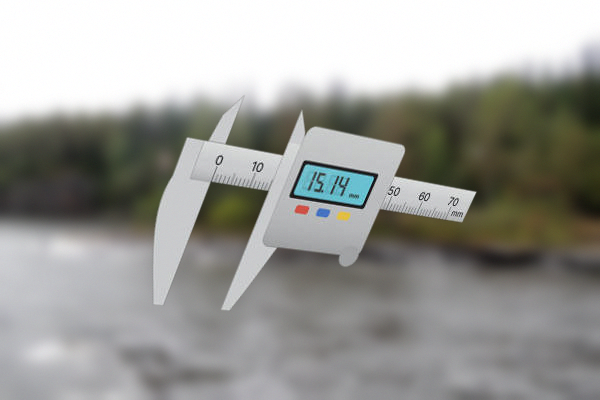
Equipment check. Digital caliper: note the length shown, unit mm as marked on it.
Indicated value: 15.14 mm
